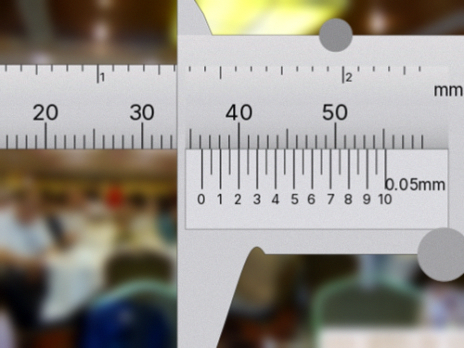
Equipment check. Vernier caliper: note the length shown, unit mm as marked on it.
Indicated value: 36.2 mm
